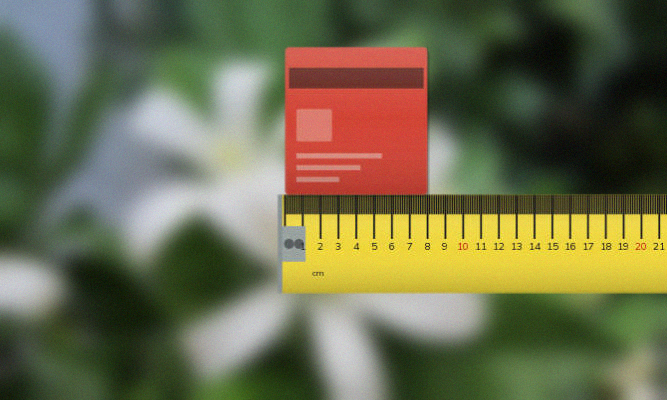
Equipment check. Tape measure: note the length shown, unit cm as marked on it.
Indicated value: 8 cm
